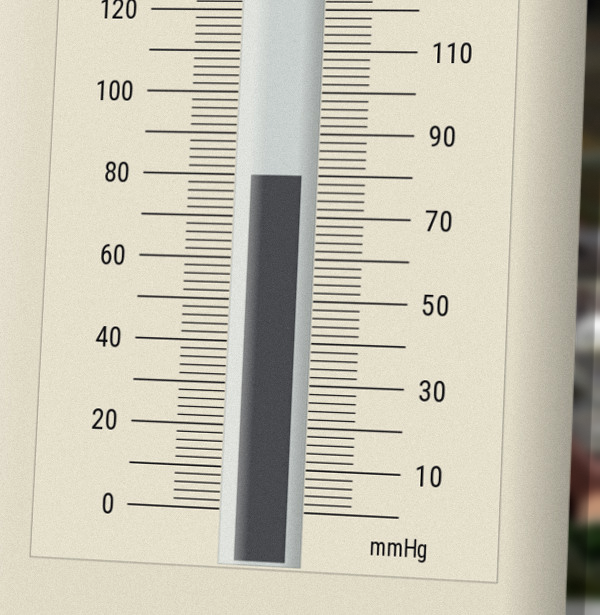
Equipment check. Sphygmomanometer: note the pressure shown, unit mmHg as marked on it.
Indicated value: 80 mmHg
